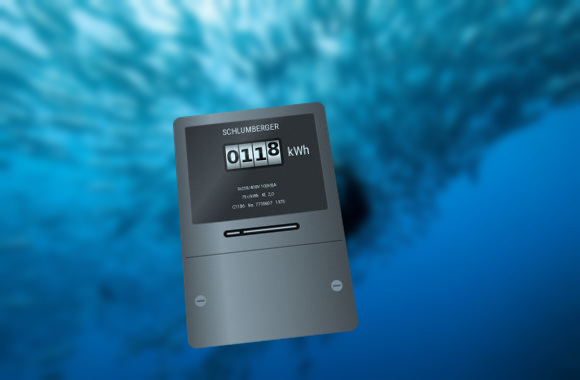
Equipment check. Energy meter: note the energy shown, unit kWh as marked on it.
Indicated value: 118 kWh
